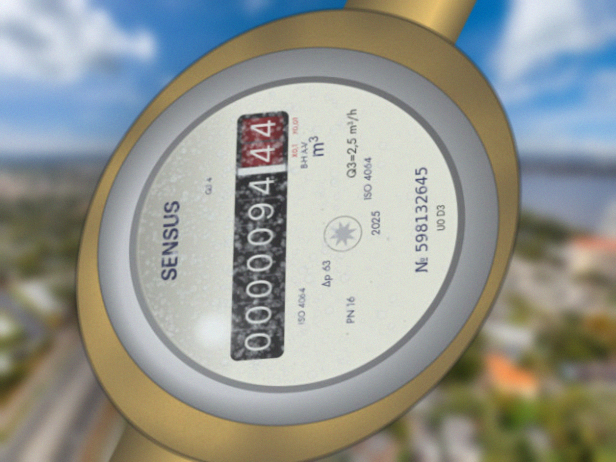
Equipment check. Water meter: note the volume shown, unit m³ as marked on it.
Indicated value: 94.44 m³
